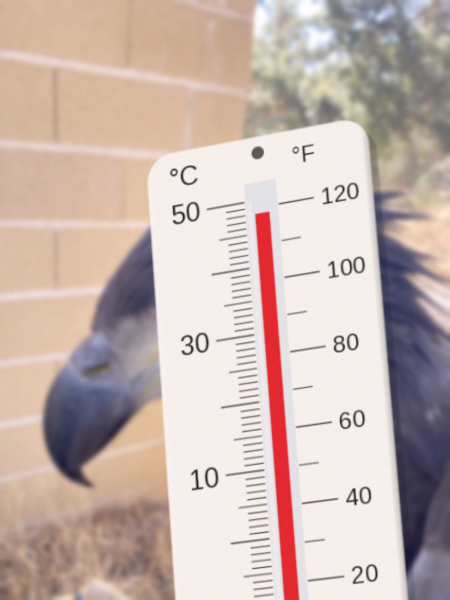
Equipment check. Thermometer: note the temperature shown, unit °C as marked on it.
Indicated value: 48 °C
